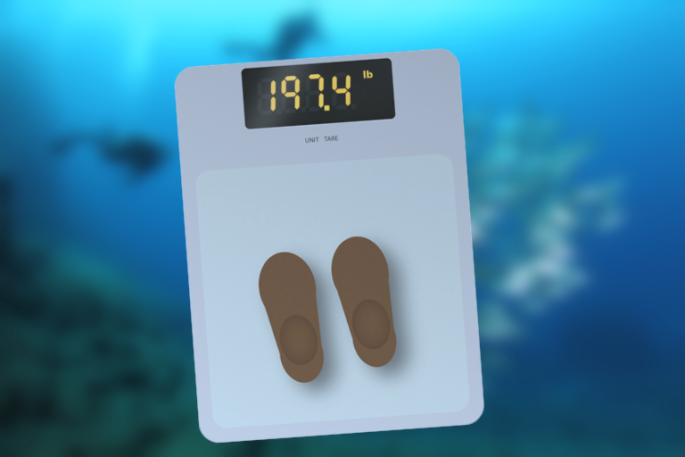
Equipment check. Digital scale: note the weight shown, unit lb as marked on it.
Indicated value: 197.4 lb
